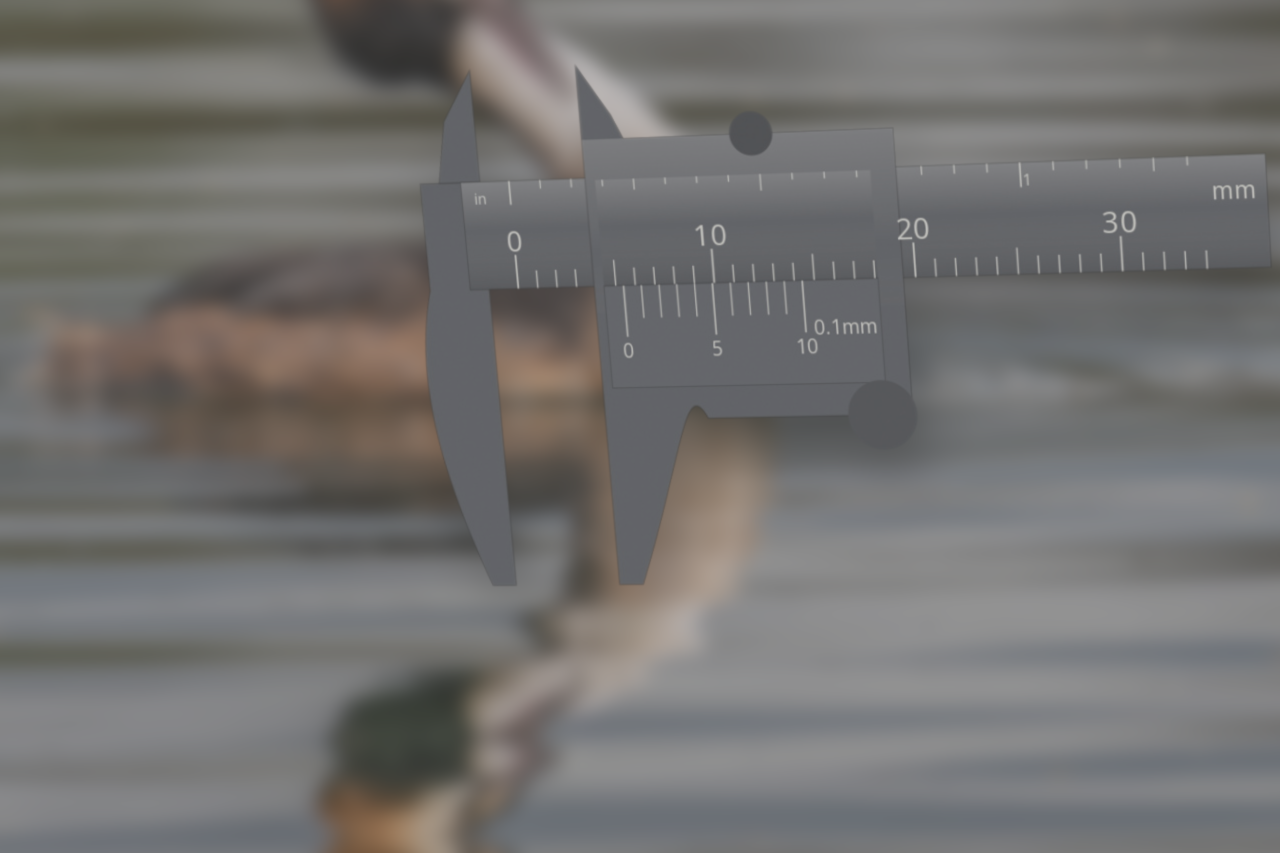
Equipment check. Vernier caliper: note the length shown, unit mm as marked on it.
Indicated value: 5.4 mm
